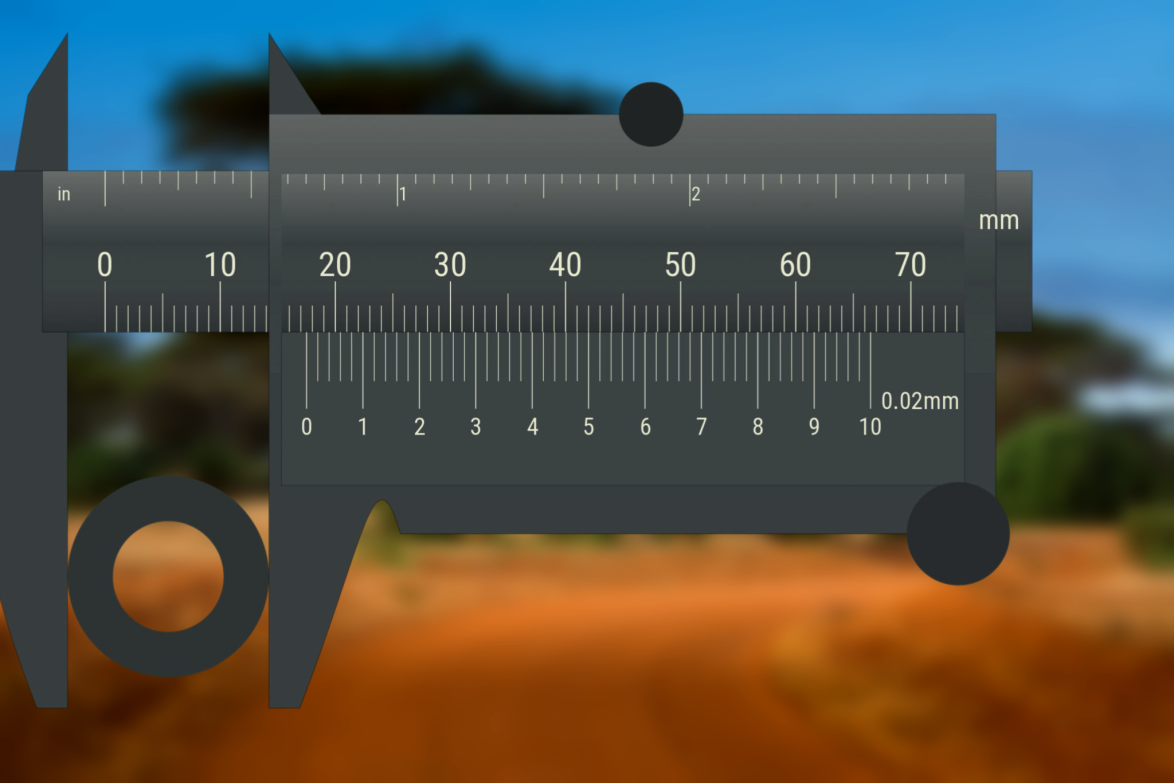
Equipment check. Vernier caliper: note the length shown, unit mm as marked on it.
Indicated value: 17.5 mm
